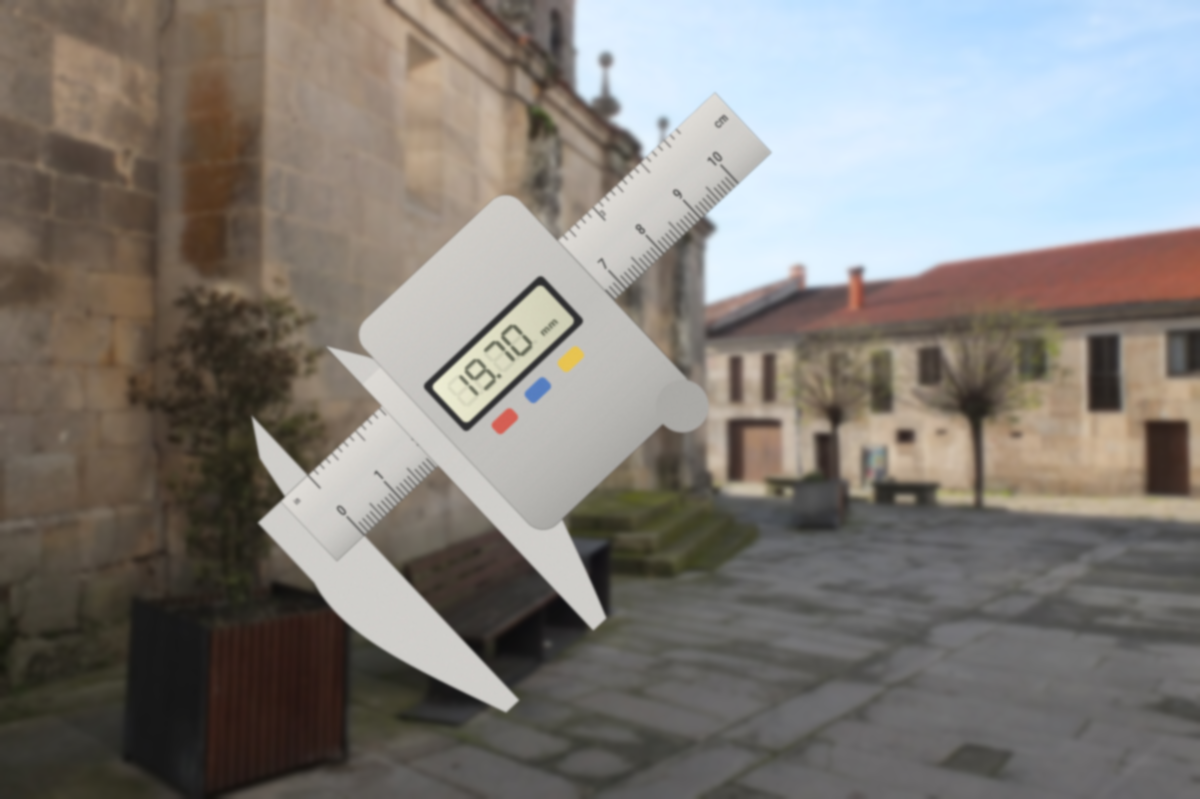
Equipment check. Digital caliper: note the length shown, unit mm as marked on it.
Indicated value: 19.70 mm
